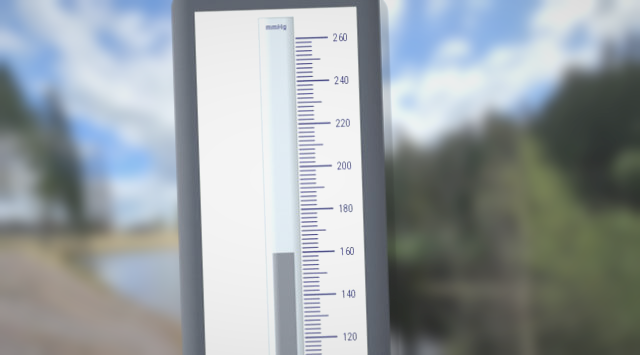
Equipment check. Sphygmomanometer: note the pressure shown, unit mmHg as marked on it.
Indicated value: 160 mmHg
